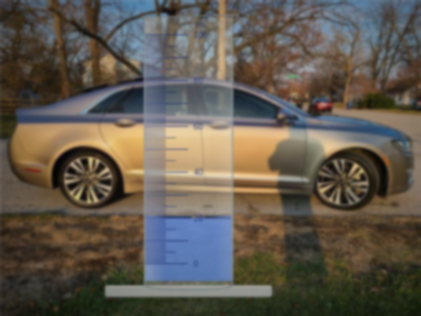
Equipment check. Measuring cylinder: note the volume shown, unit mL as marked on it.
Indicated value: 20 mL
